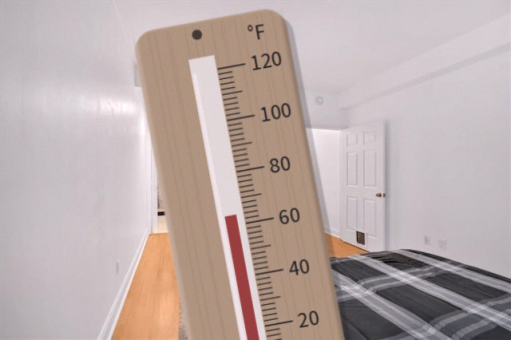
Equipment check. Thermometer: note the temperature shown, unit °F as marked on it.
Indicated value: 64 °F
